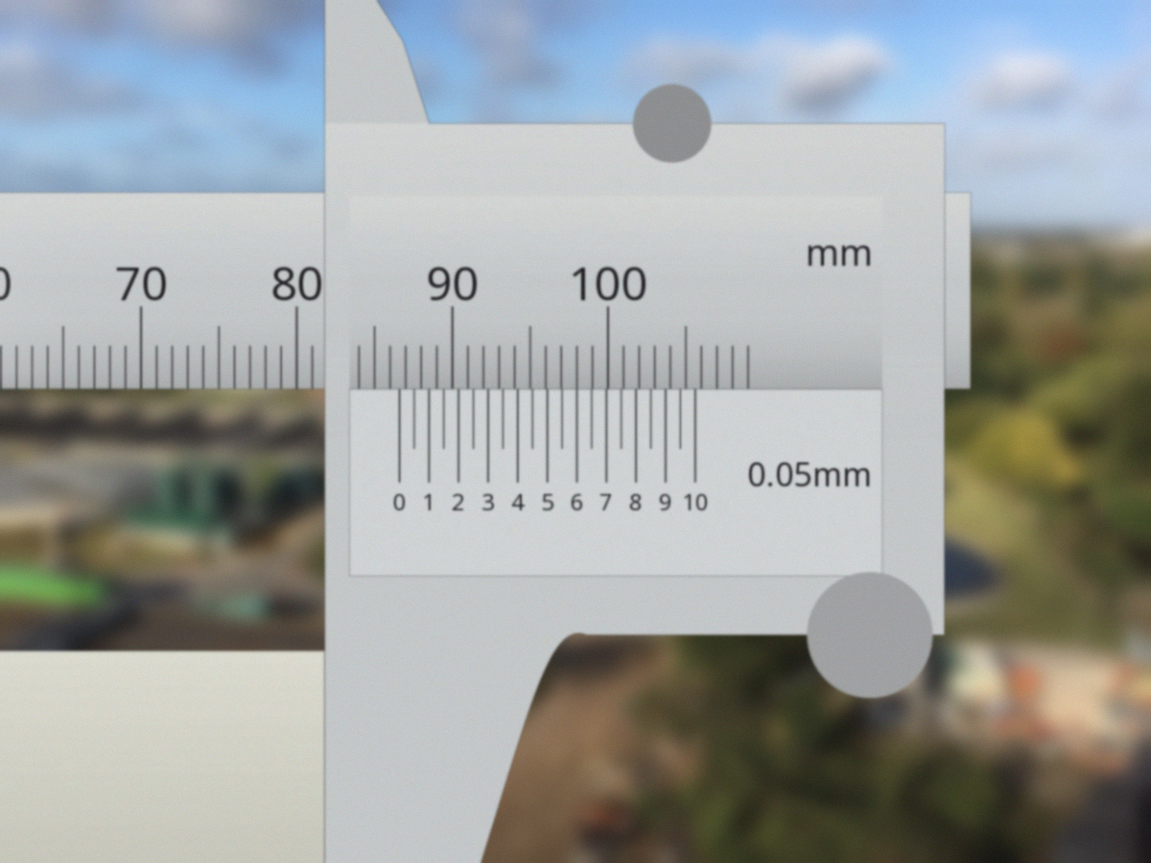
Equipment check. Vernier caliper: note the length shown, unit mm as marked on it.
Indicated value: 86.6 mm
